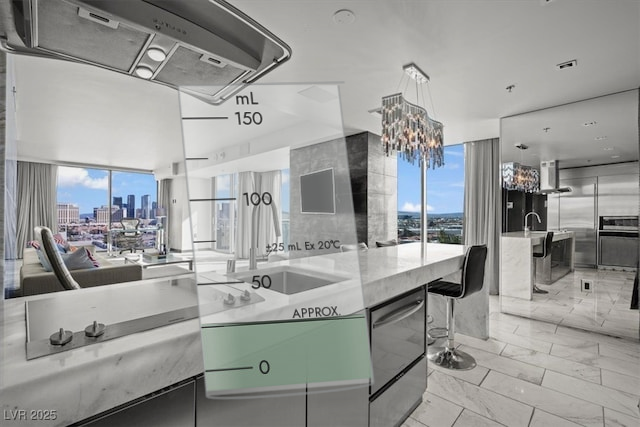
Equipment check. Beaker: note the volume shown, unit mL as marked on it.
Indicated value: 25 mL
